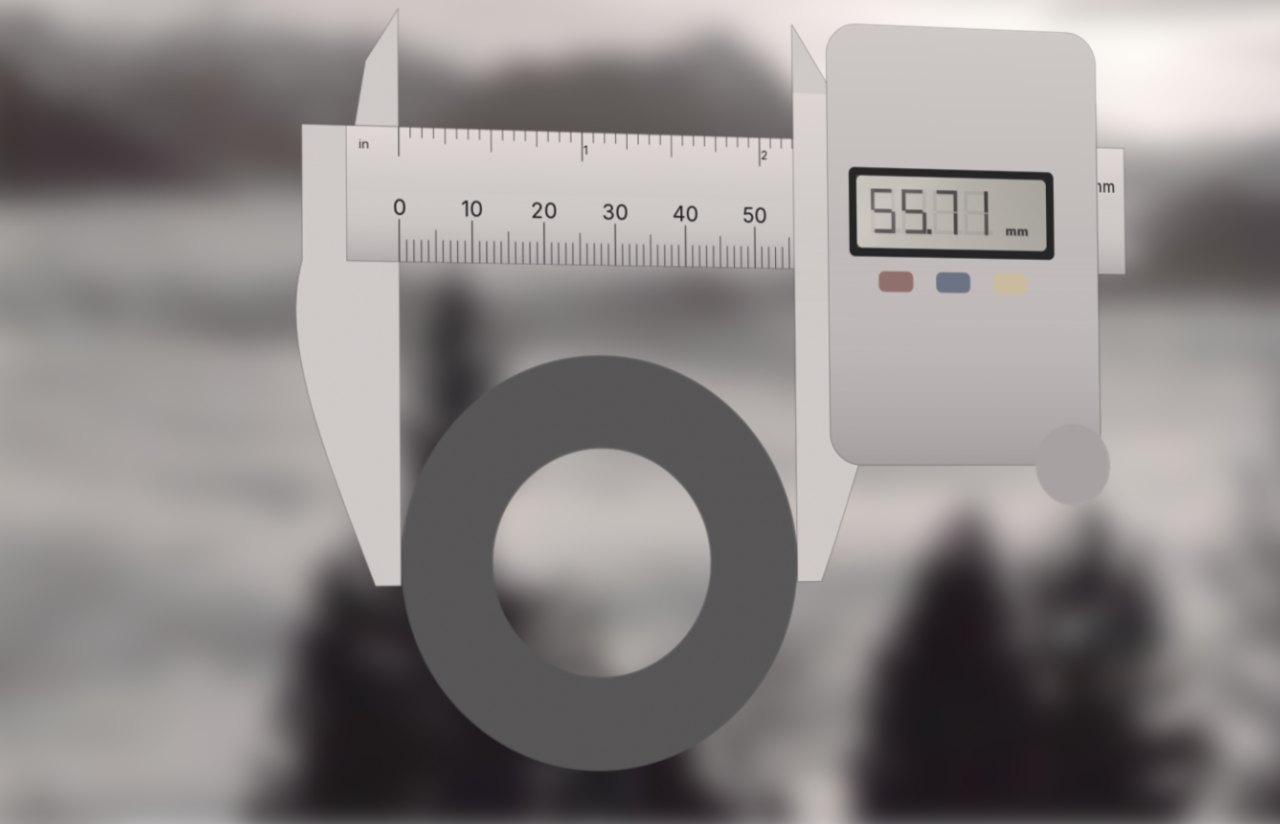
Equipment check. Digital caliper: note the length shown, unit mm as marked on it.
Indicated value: 55.71 mm
